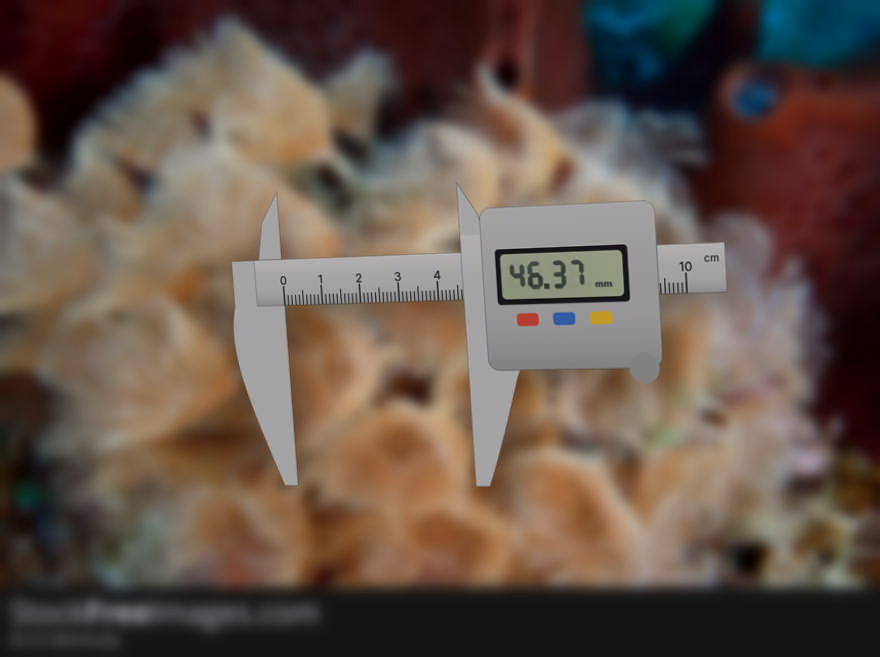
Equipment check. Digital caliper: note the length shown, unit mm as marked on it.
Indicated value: 46.37 mm
